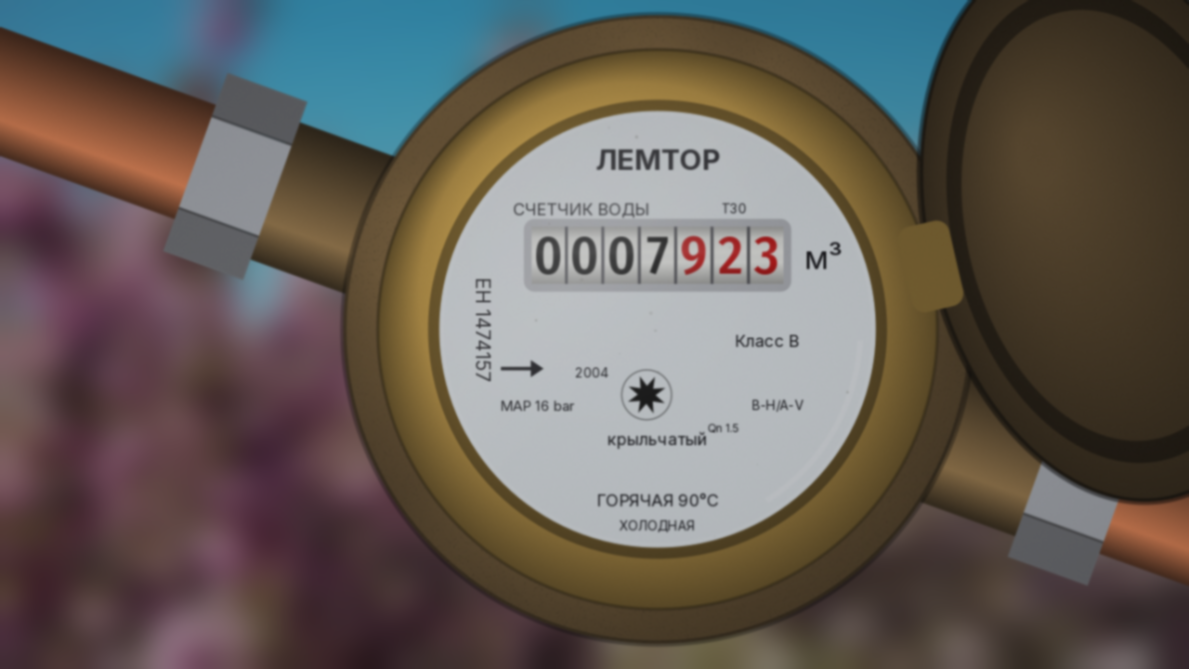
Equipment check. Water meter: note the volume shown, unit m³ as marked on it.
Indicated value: 7.923 m³
